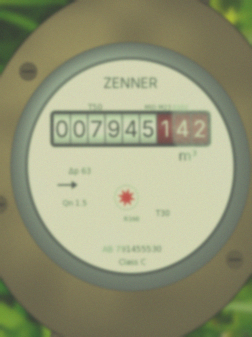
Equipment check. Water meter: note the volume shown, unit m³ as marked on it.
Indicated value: 7945.142 m³
